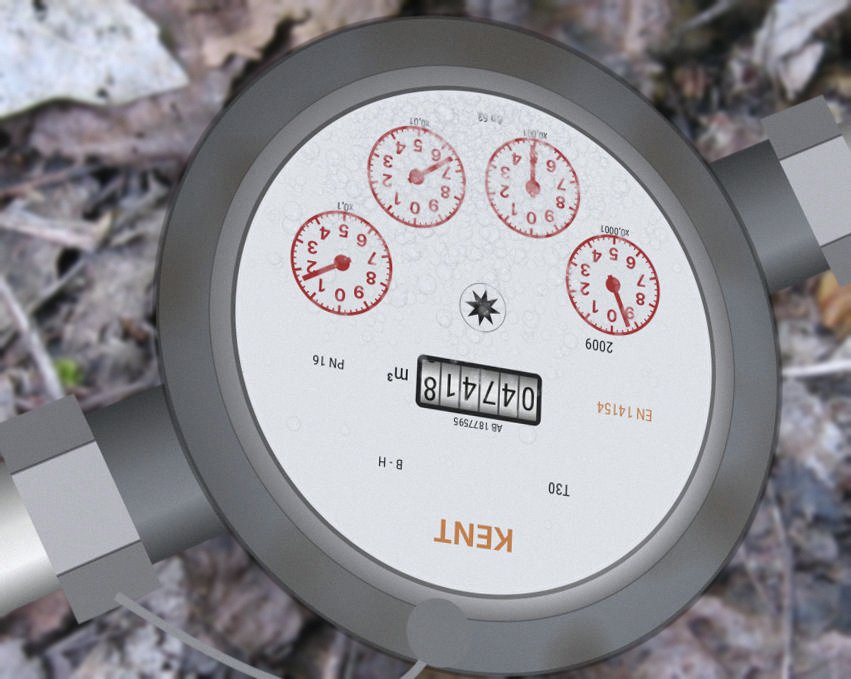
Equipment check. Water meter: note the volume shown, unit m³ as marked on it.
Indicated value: 47418.1649 m³
